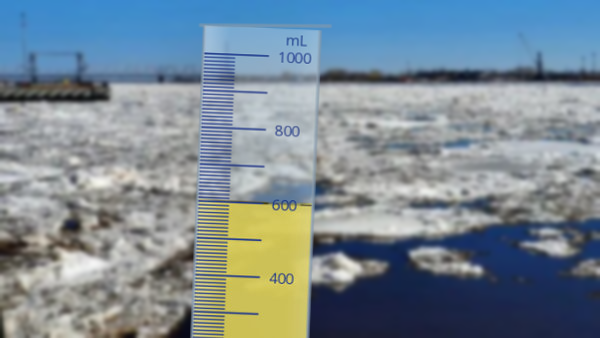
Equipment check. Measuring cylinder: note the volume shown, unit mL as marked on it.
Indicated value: 600 mL
